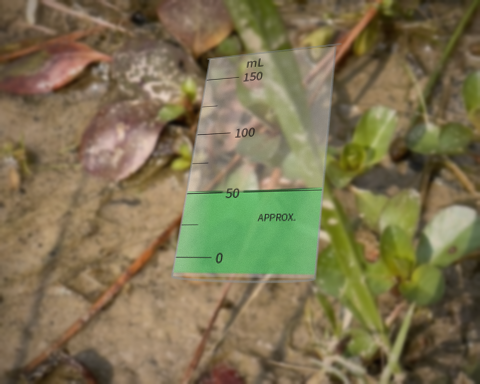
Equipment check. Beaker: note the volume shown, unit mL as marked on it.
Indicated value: 50 mL
